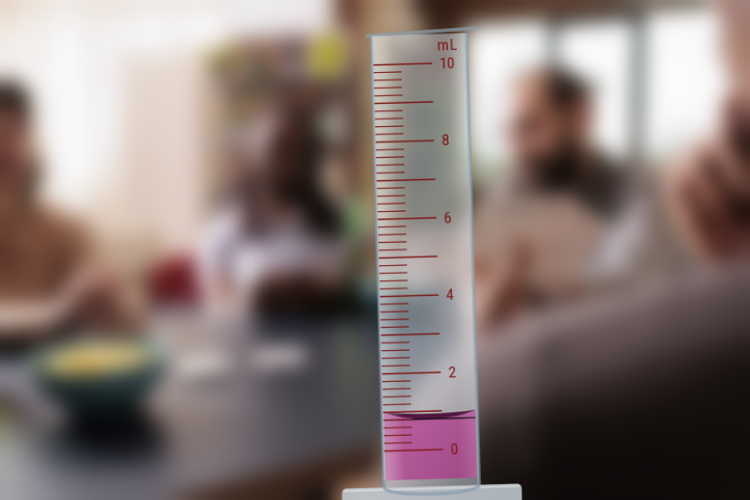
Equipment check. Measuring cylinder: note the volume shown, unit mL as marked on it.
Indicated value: 0.8 mL
